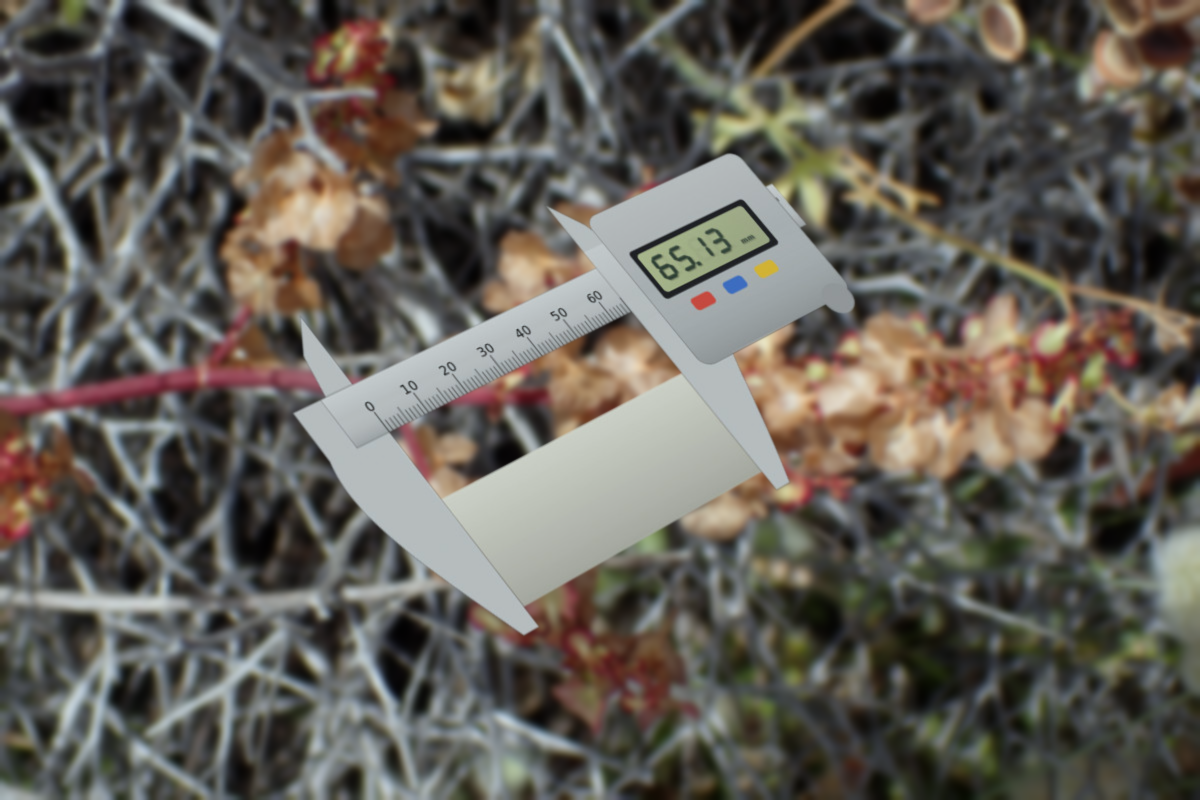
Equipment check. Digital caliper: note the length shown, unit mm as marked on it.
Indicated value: 65.13 mm
